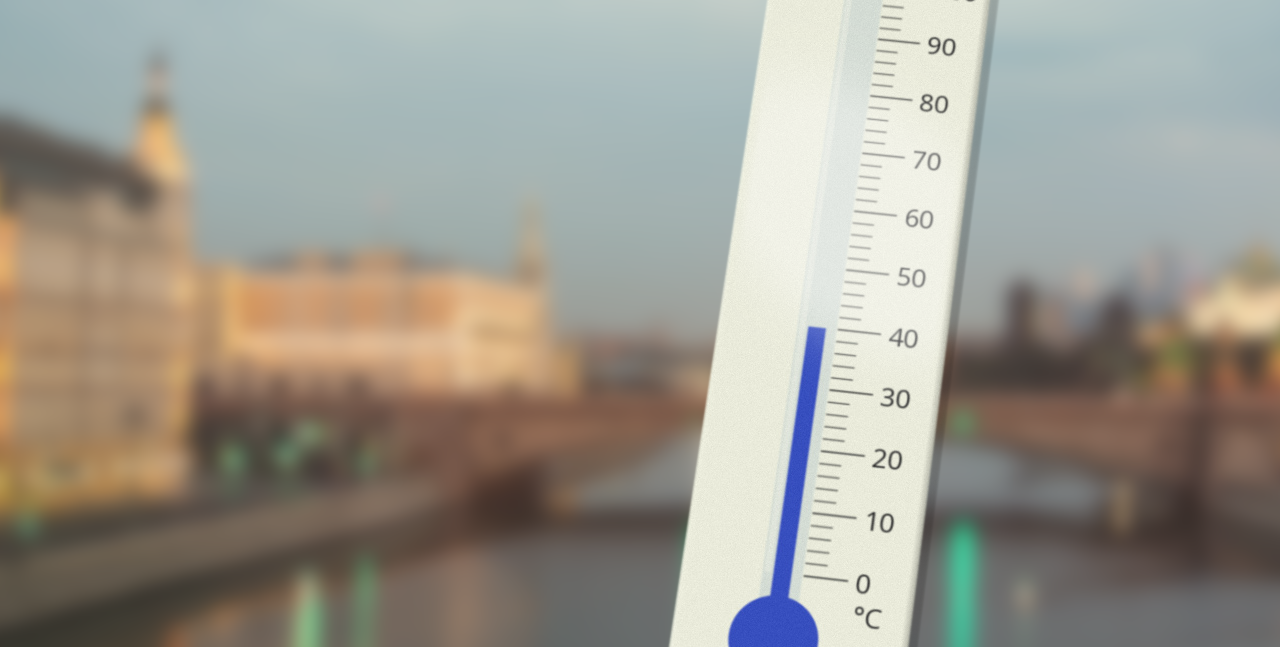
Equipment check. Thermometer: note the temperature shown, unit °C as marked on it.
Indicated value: 40 °C
